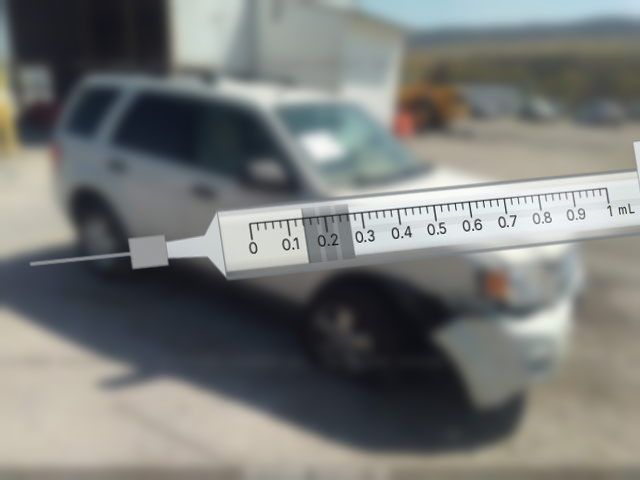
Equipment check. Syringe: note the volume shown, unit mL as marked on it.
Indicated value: 0.14 mL
